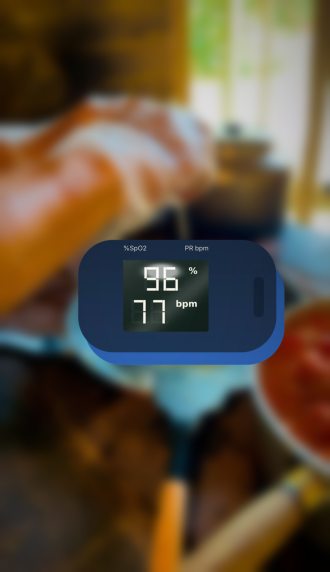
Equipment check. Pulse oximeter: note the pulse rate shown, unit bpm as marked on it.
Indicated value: 77 bpm
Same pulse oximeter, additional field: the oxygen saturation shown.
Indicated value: 96 %
